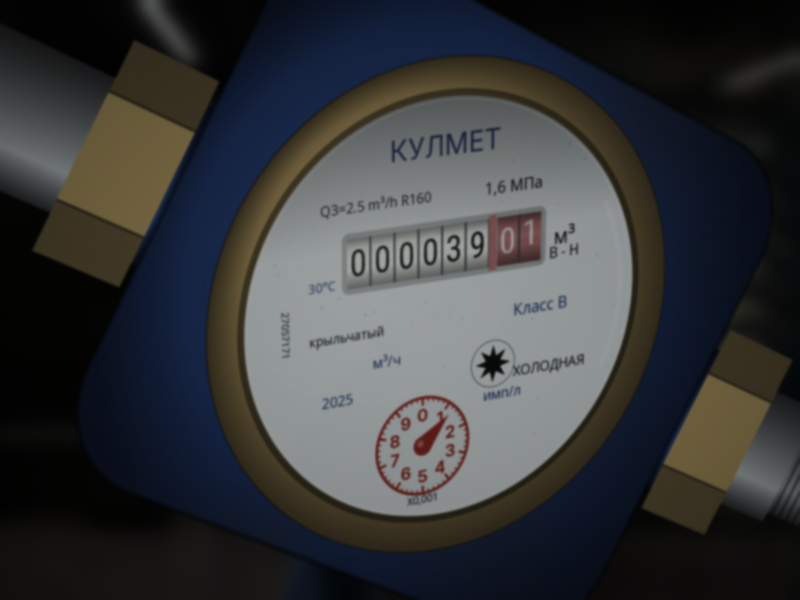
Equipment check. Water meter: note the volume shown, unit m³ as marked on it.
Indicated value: 39.011 m³
